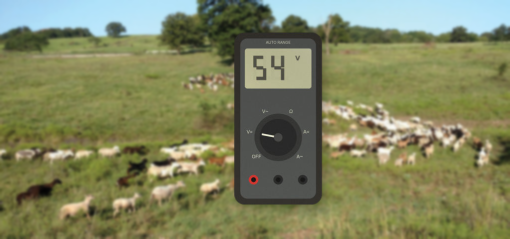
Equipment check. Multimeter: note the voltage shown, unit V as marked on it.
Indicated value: 54 V
